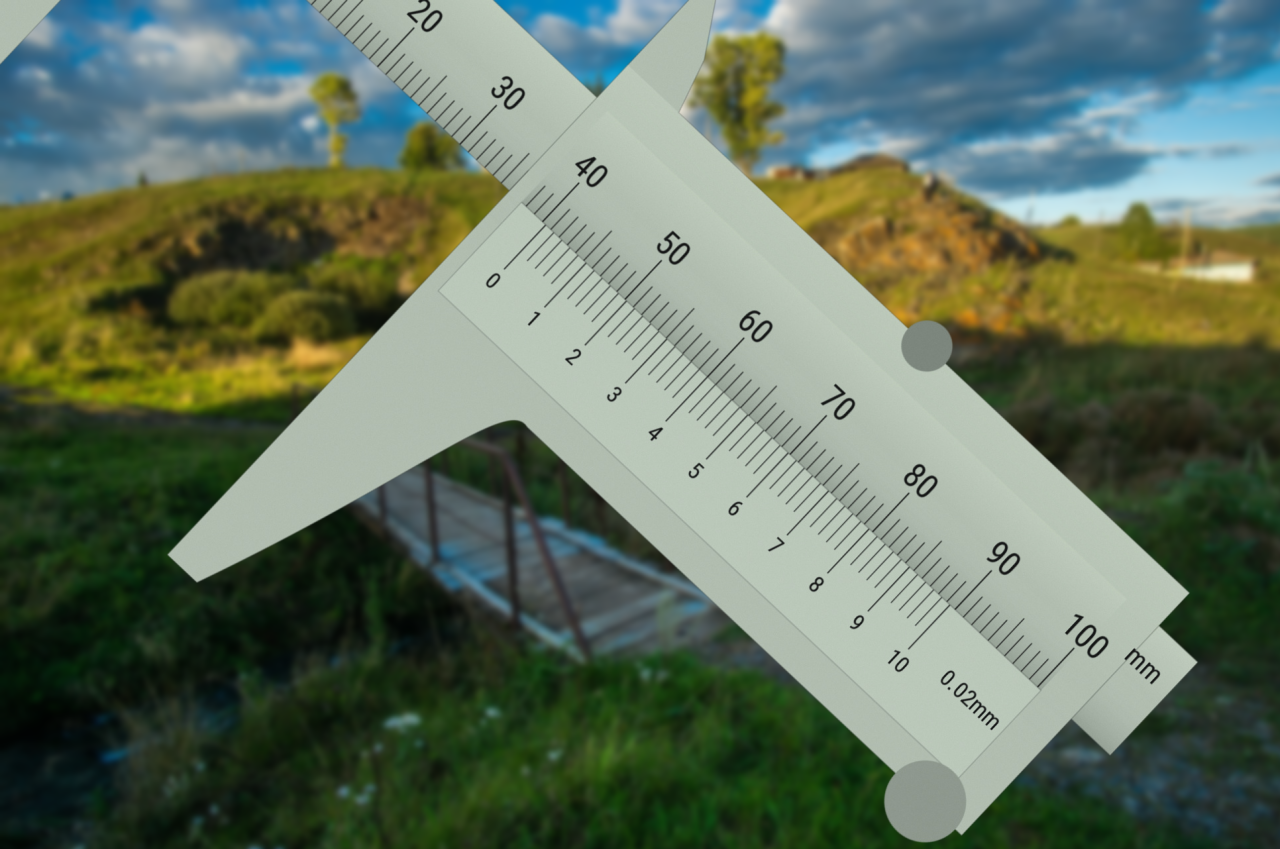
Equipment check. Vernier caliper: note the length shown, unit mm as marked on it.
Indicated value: 40.4 mm
